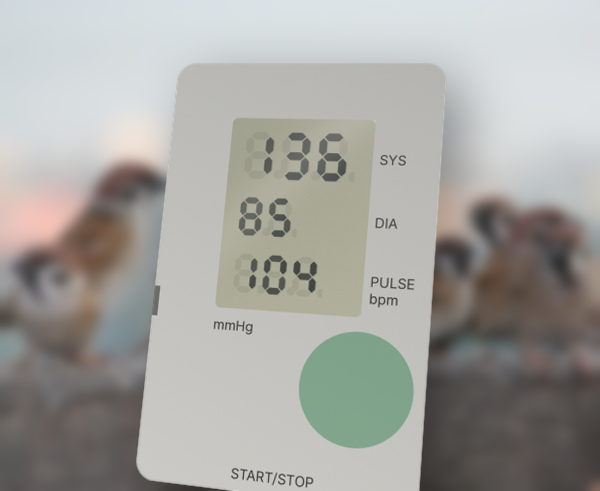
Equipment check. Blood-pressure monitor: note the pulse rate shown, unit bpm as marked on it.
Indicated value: 104 bpm
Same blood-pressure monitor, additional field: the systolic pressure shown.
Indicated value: 136 mmHg
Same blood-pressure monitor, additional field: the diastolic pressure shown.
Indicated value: 85 mmHg
